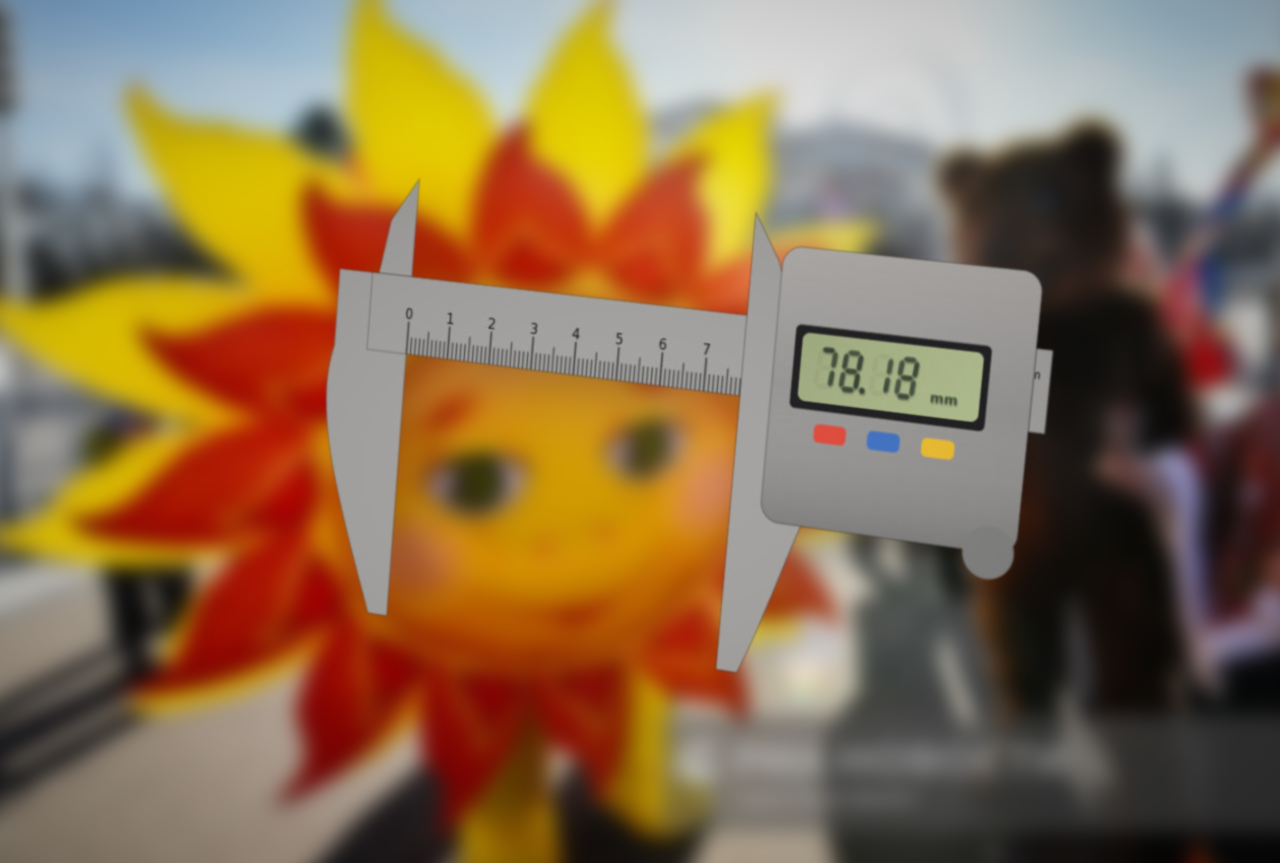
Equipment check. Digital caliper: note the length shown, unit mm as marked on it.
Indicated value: 78.18 mm
